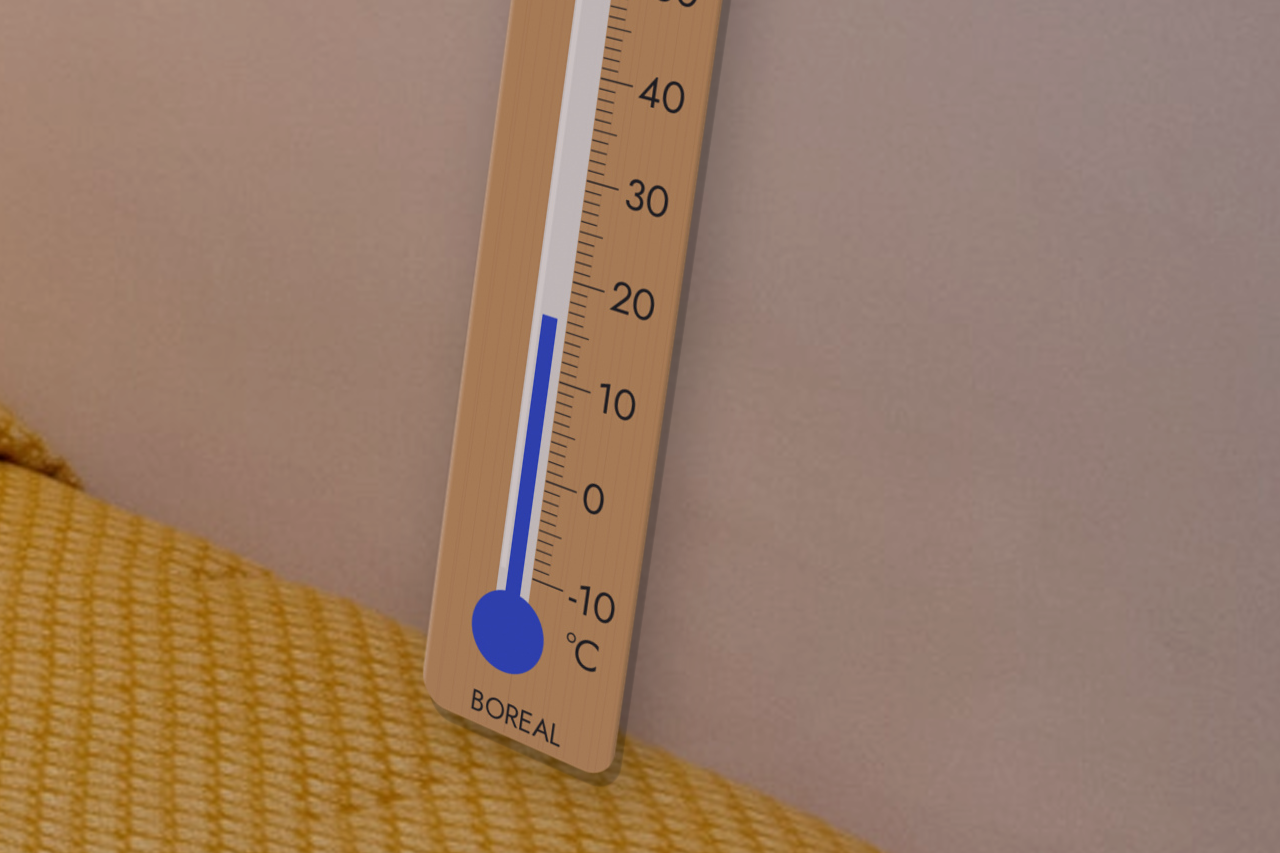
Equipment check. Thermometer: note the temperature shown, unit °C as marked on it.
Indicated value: 16 °C
